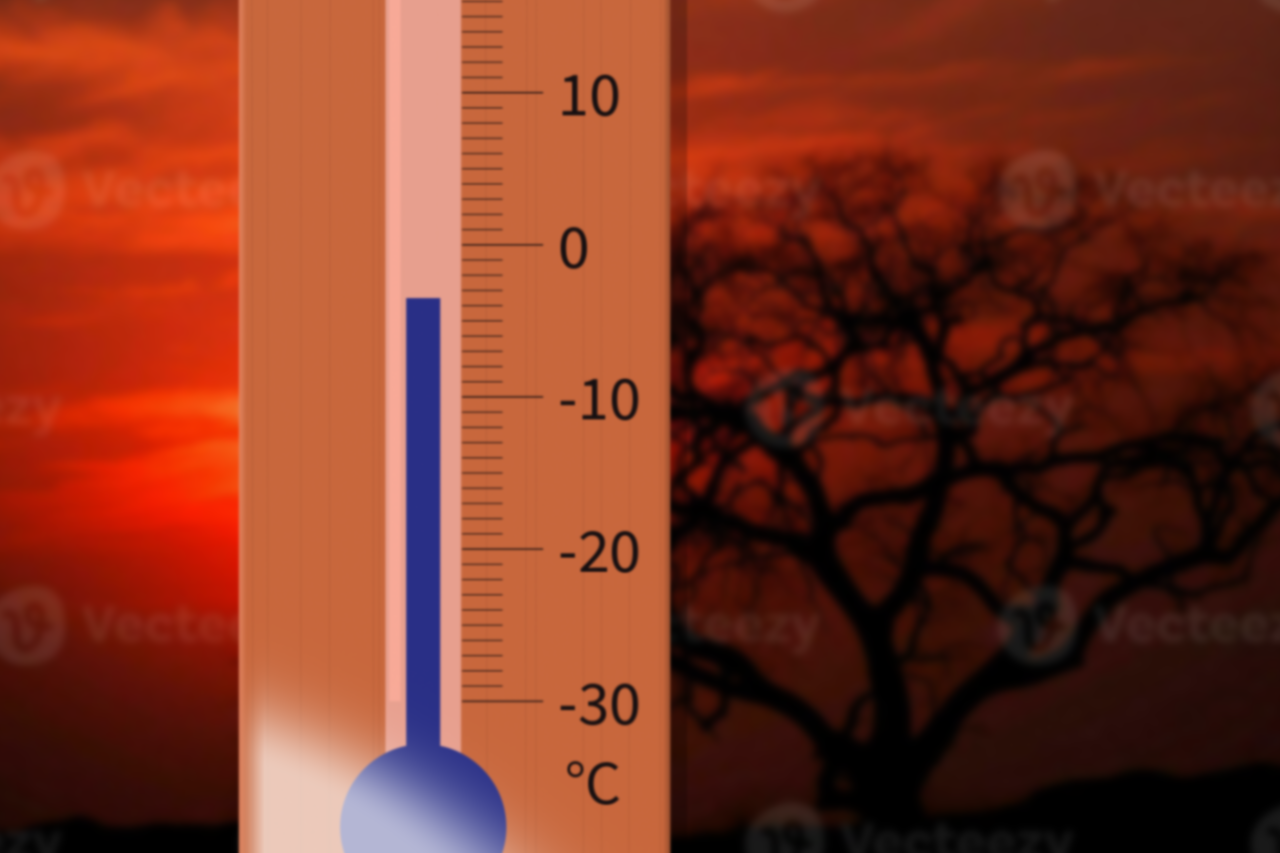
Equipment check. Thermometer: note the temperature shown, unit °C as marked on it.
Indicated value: -3.5 °C
